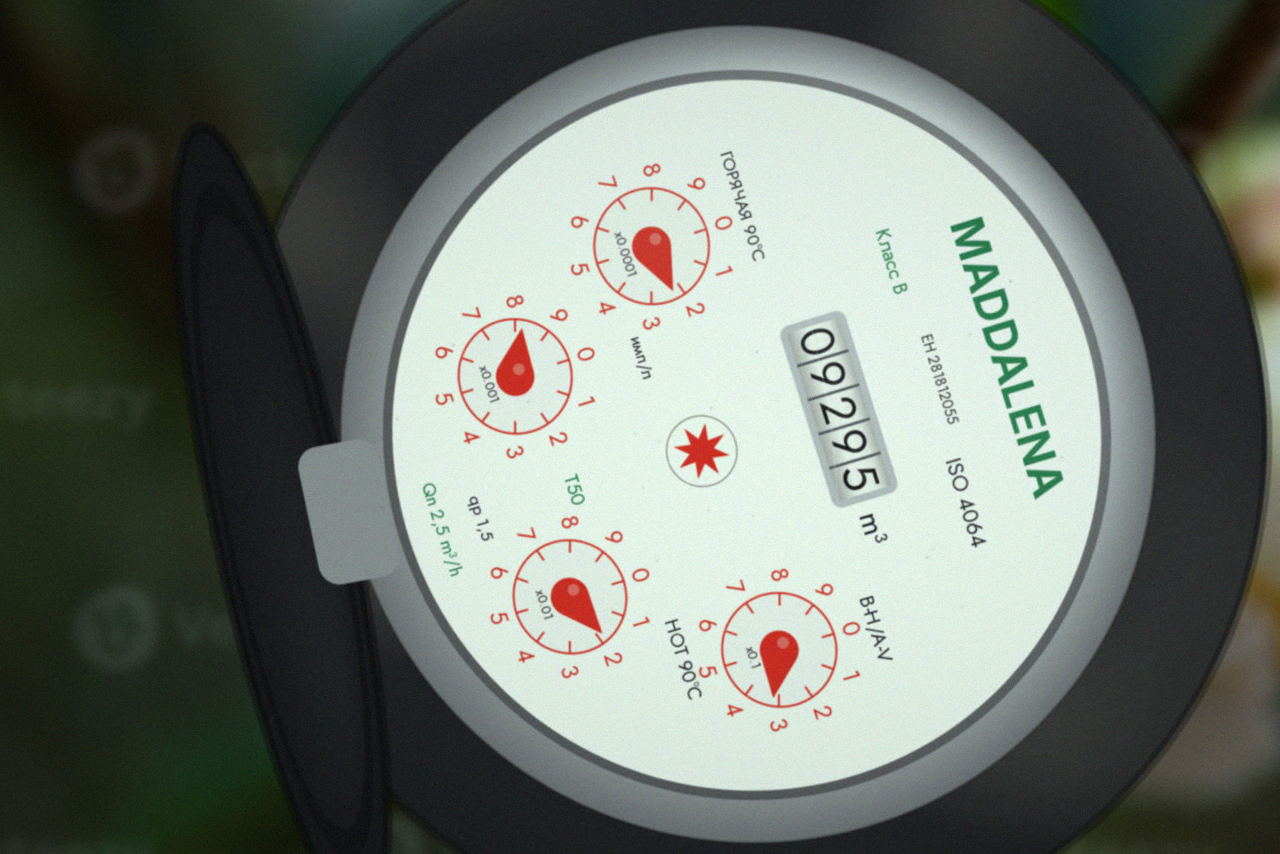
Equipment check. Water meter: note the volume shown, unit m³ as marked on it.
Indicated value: 9295.3182 m³
